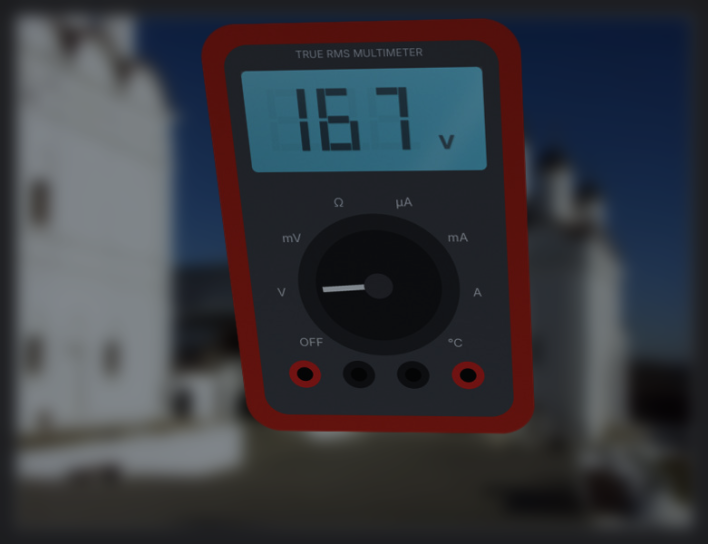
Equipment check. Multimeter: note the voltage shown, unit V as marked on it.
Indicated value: 167 V
